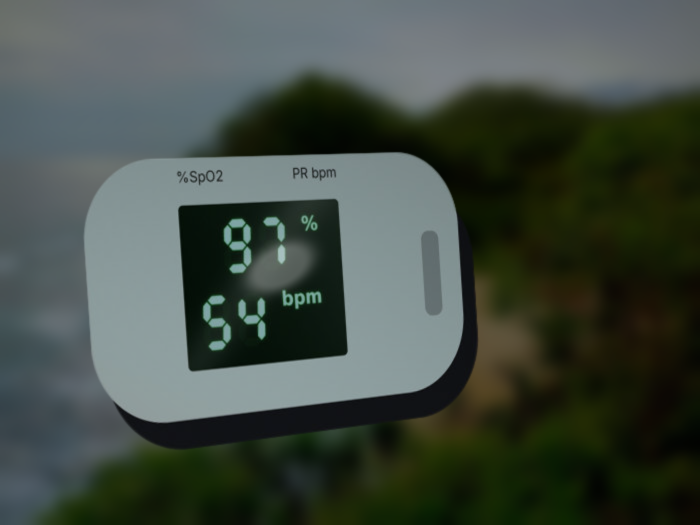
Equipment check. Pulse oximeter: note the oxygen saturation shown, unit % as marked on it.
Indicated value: 97 %
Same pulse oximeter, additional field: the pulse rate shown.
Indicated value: 54 bpm
